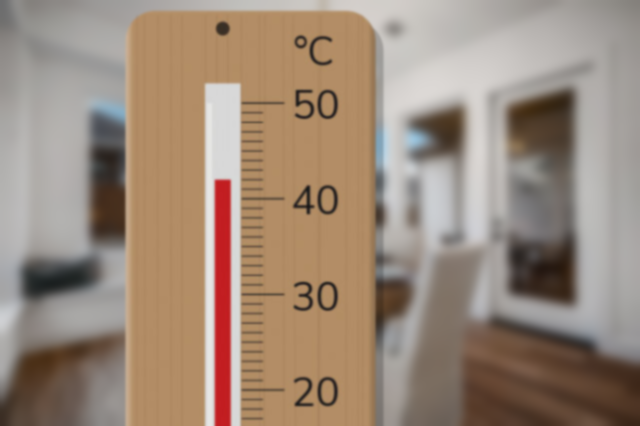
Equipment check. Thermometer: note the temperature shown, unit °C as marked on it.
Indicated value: 42 °C
